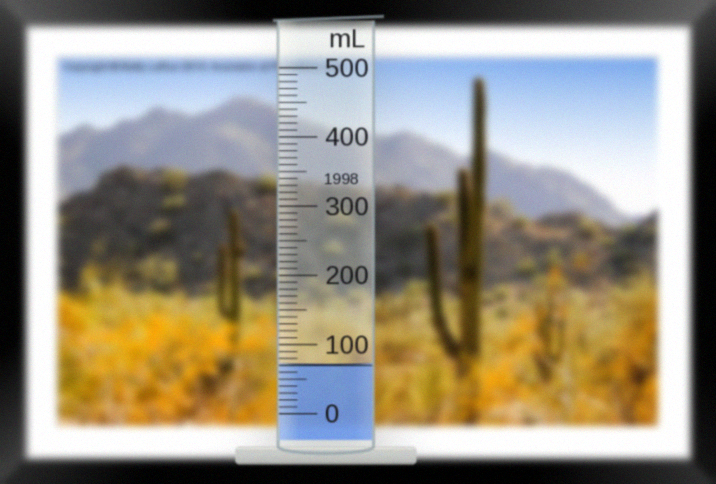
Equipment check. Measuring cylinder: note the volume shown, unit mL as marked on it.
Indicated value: 70 mL
